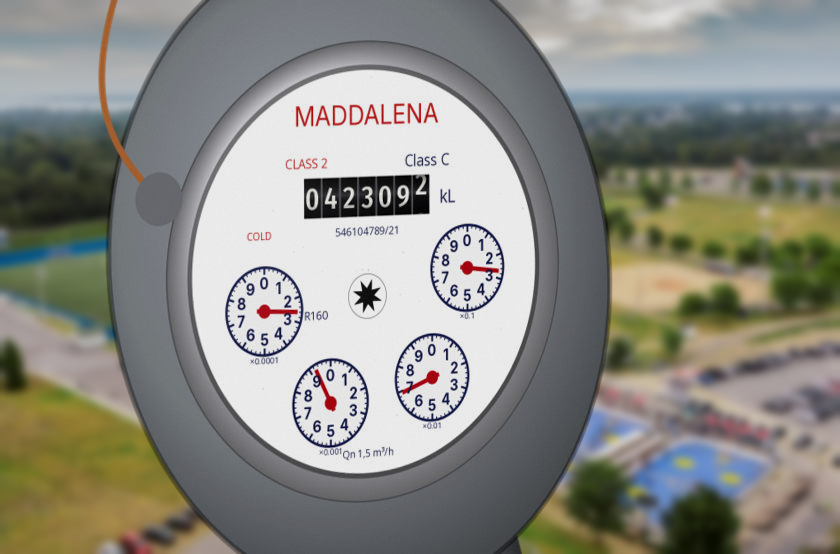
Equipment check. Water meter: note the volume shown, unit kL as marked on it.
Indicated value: 423092.2692 kL
